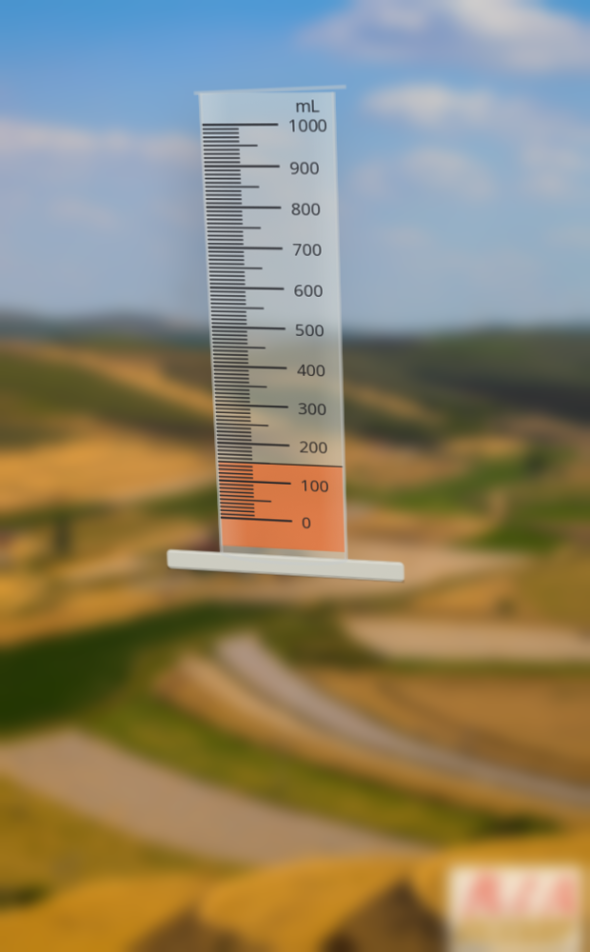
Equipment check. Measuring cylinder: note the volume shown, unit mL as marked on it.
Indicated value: 150 mL
